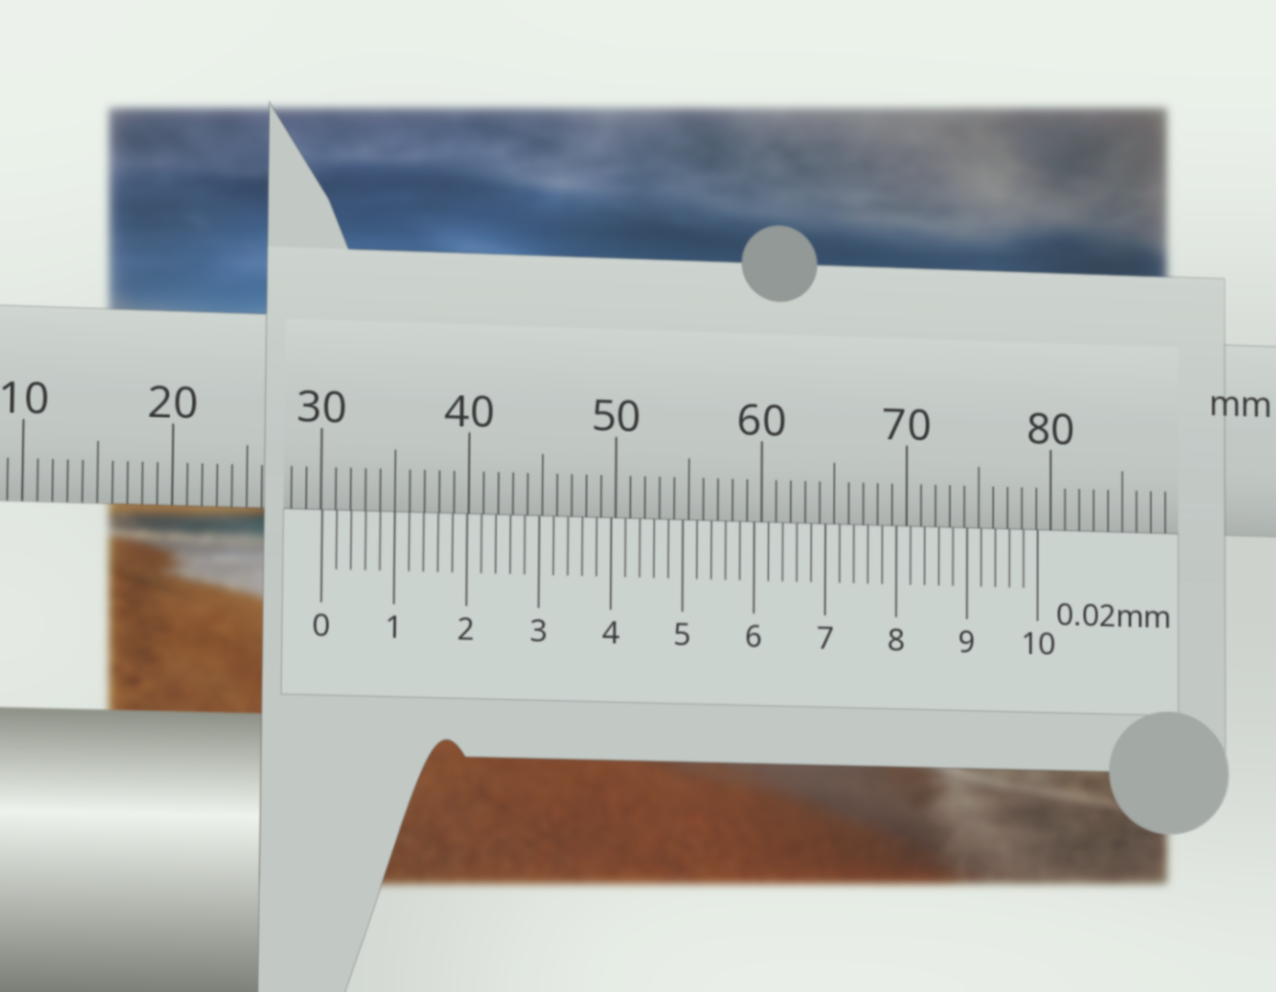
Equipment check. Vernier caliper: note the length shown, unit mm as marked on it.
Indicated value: 30.1 mm
